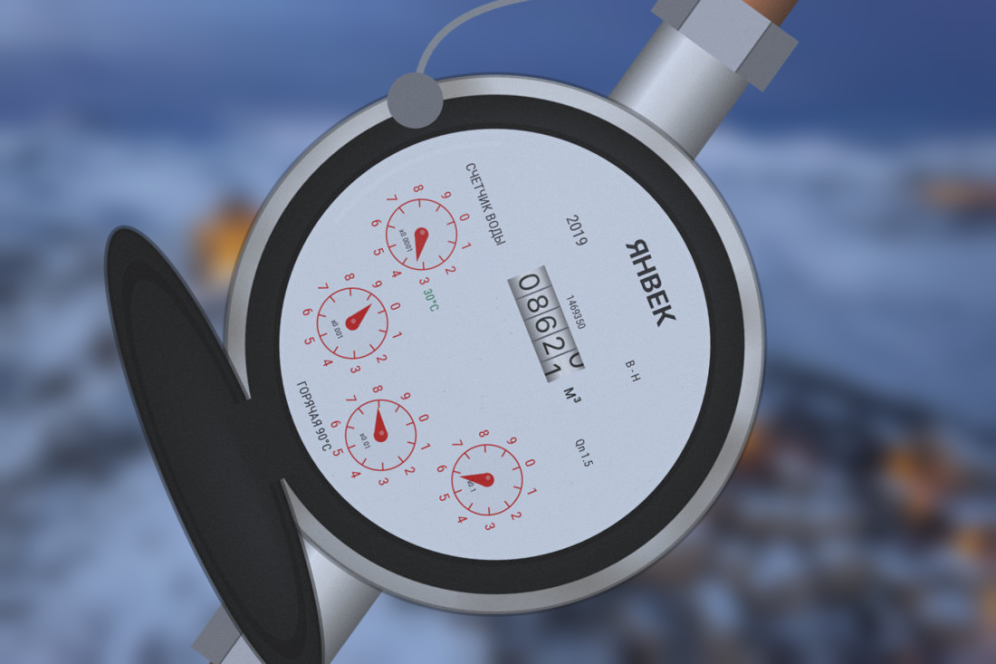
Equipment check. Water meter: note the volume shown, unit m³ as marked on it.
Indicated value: 8620.5793 m³
